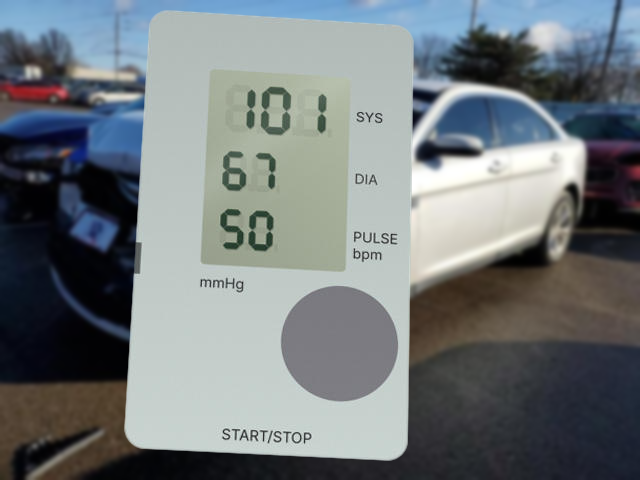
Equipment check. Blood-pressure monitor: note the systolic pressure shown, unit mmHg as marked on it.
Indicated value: 101 mmHg
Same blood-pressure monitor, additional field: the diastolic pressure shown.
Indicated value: 67 mmHg
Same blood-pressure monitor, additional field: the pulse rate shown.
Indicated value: 50 bpm
